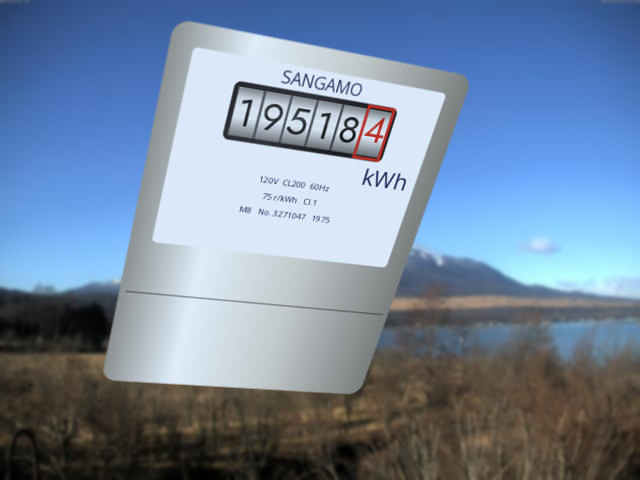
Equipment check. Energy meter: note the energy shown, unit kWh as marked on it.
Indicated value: 19518.4 kWh
